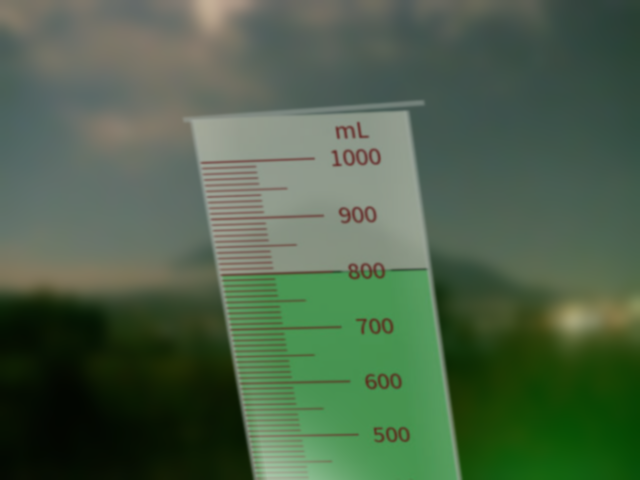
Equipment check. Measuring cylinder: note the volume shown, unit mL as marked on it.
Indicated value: 800 mL
